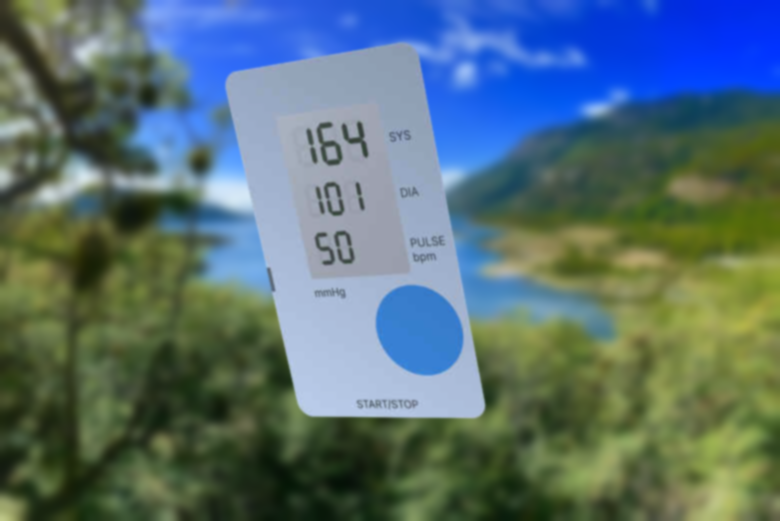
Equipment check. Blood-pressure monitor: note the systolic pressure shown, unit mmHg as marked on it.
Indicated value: 164 mmHg
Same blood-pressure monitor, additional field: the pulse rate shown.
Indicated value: 50 bpm
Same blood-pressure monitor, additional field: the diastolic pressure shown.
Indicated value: 101 mmHg
